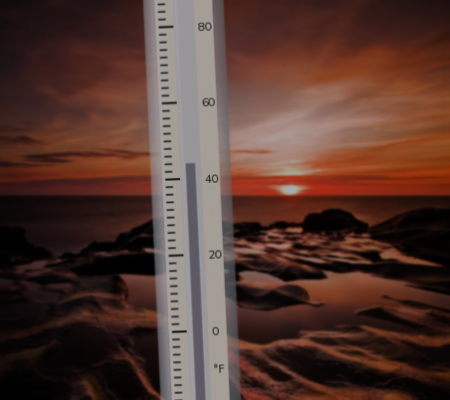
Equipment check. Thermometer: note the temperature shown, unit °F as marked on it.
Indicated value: 44 °F
